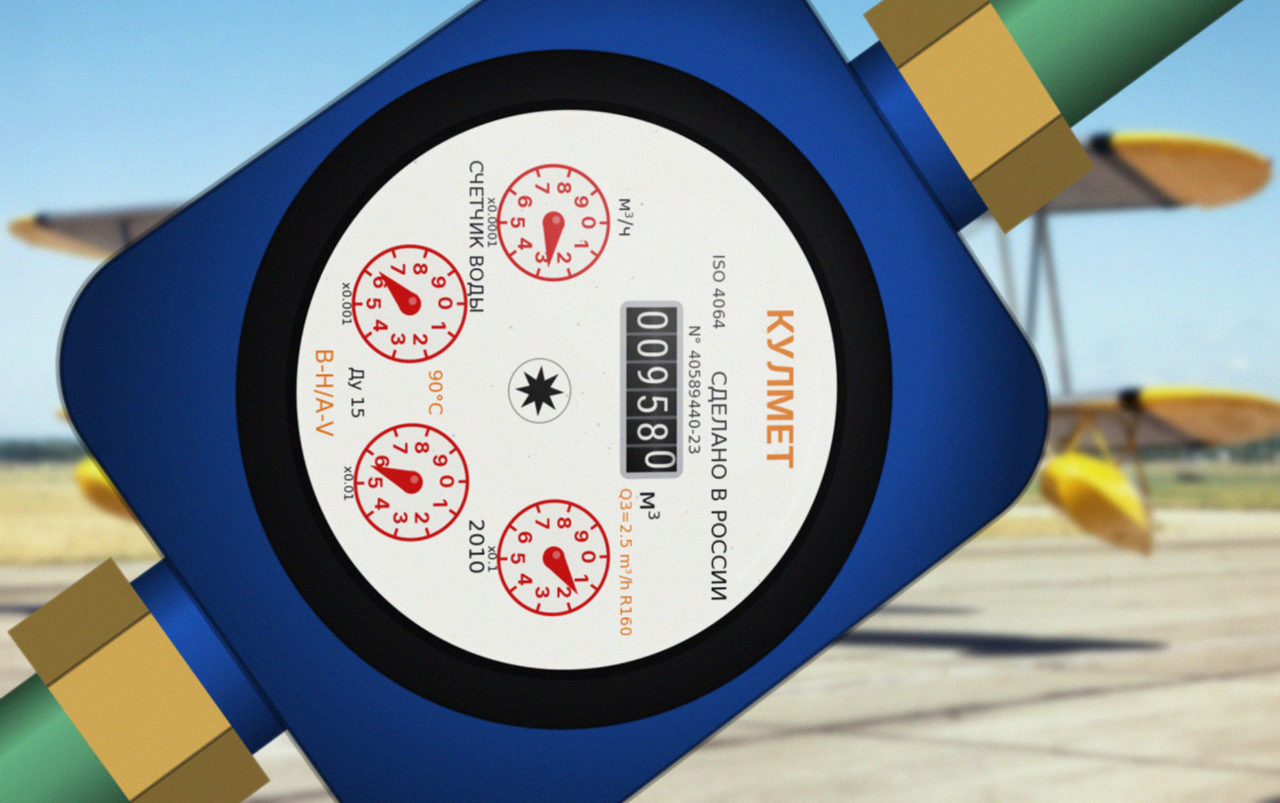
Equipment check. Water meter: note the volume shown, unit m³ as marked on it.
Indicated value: 9580.1562 m³
